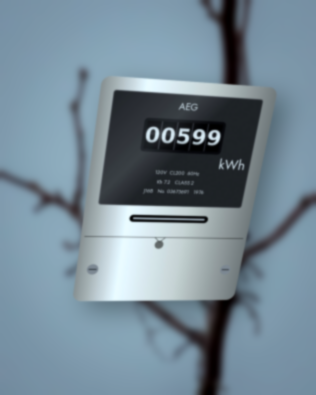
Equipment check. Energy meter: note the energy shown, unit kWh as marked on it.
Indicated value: 599 kWh
